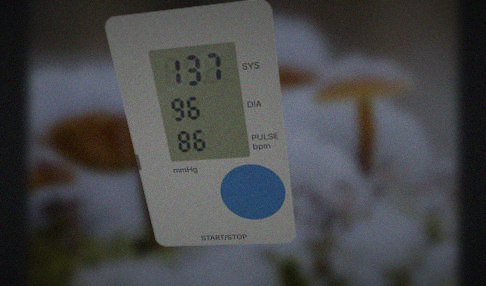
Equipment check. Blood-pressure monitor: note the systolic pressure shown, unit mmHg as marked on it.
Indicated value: 137 mmHg
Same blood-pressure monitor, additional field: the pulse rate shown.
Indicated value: 86 bpm
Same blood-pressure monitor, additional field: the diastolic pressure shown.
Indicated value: 96 mmHg
